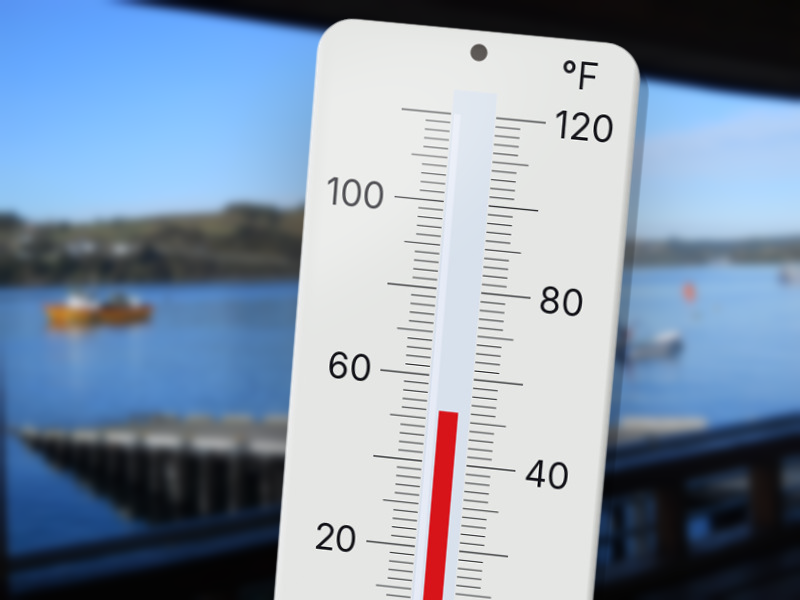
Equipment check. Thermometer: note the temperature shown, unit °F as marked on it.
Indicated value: 52 °F
